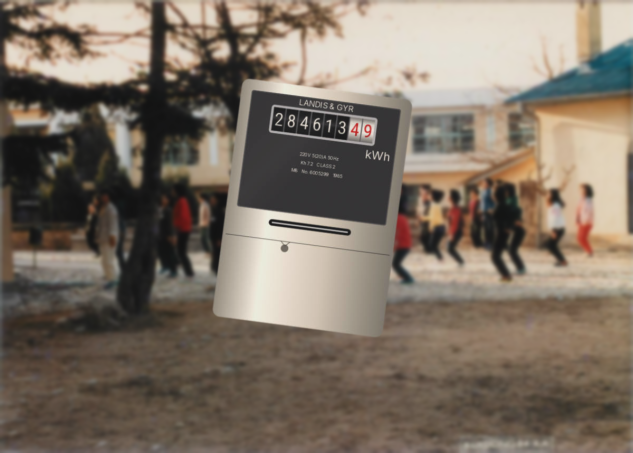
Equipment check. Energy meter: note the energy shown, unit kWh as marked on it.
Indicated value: 284613.49 kWh
